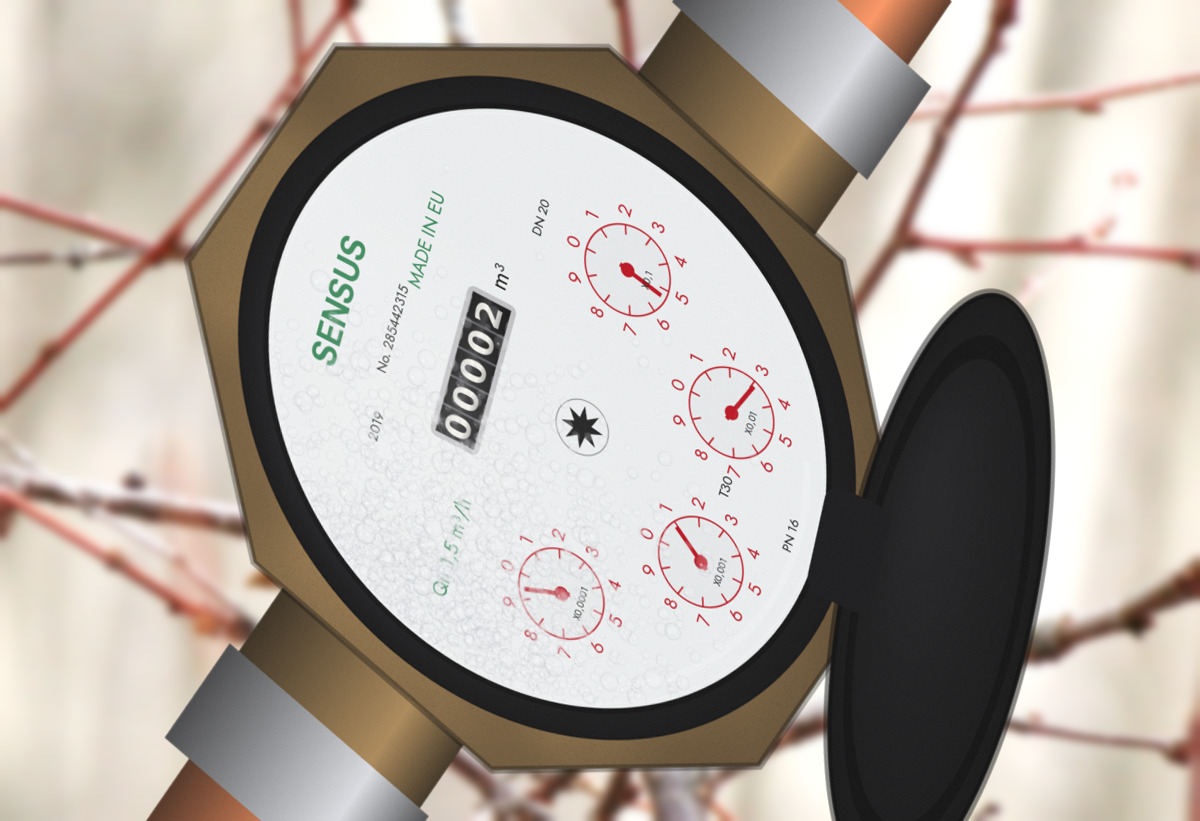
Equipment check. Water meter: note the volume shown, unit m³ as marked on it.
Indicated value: 2.5309 m³
